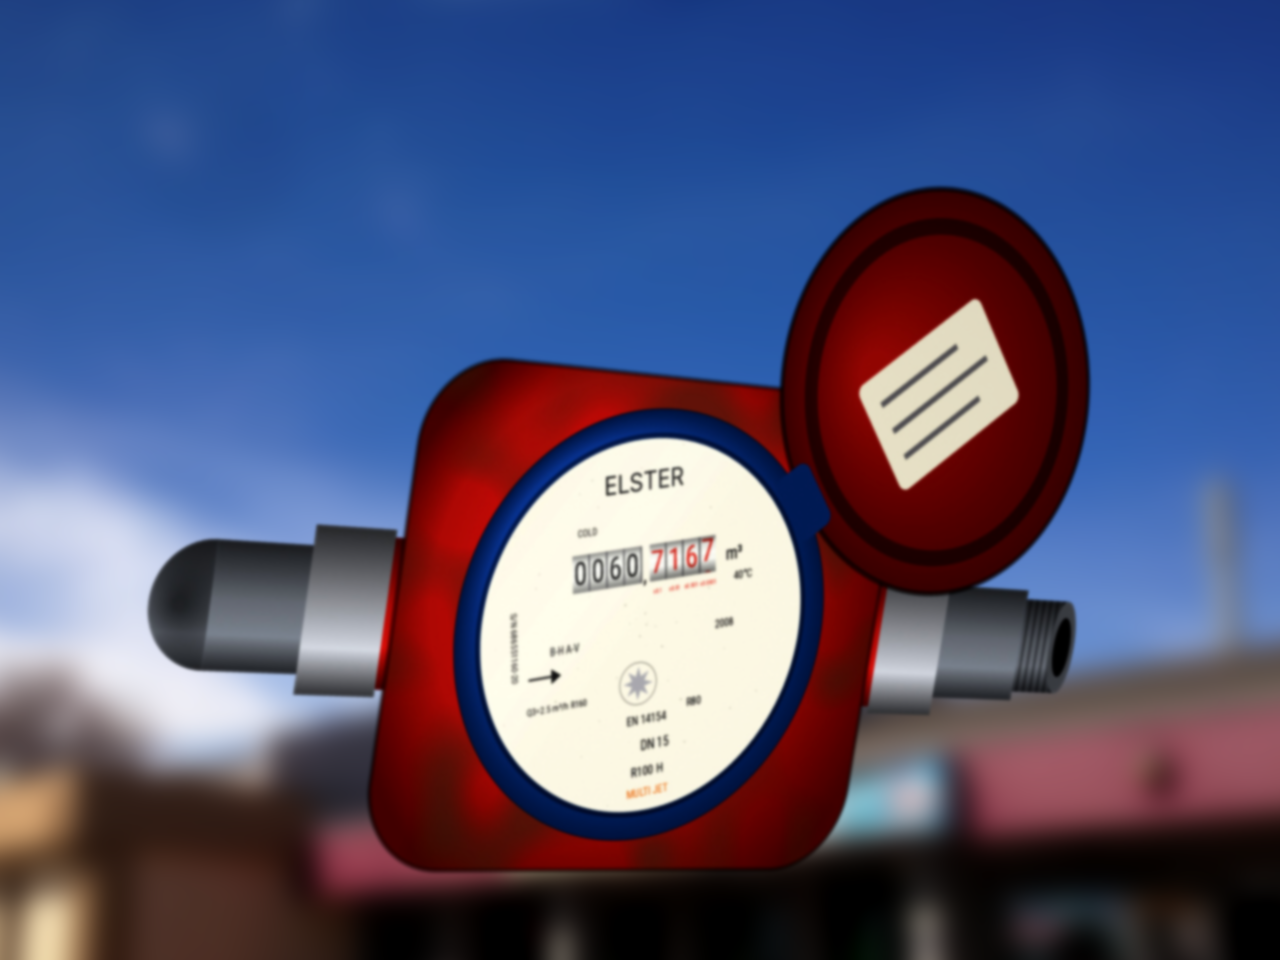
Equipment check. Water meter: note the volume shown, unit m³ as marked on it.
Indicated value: 60.7167 m³
